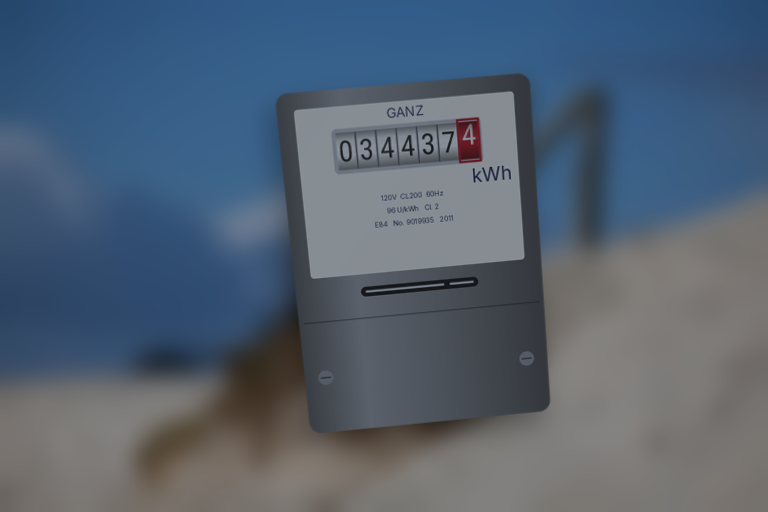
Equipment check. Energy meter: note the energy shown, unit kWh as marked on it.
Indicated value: 34437.4 kWh
